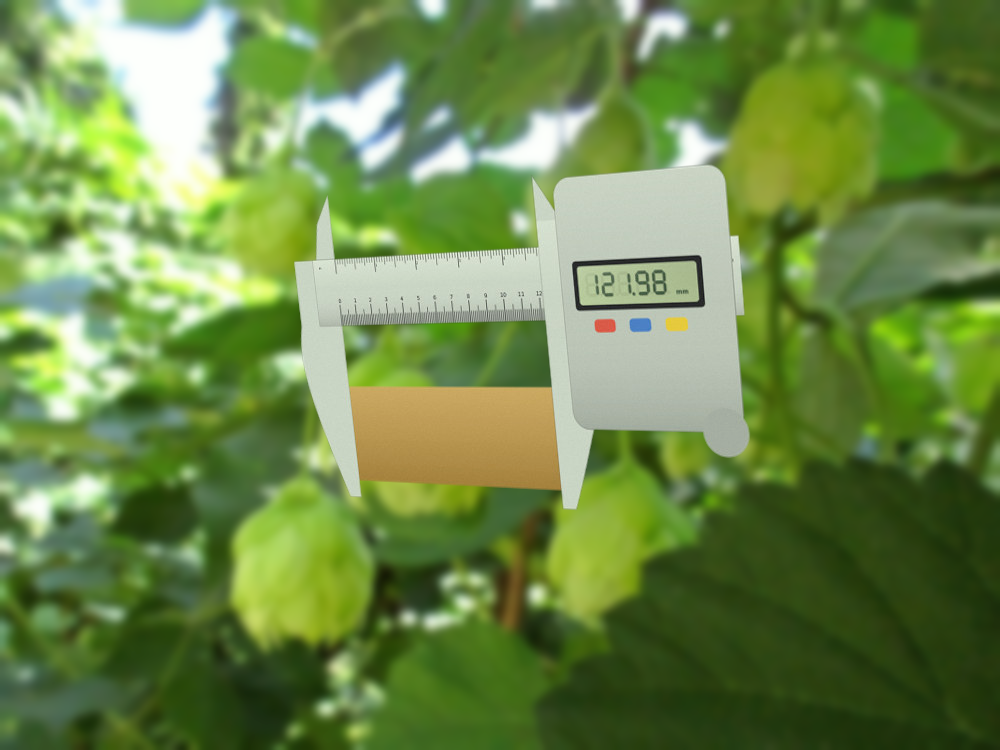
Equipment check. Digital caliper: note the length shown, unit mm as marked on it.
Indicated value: 121.98 mm
